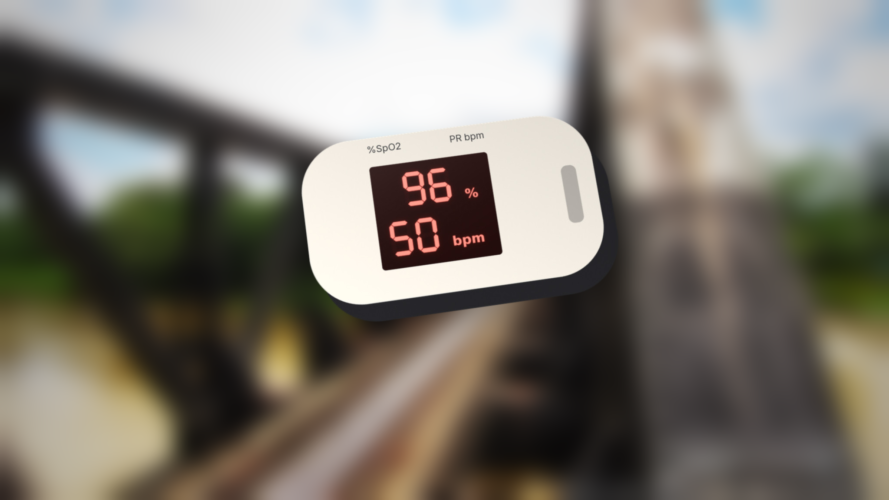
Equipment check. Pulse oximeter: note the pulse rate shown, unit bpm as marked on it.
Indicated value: 50 bpm
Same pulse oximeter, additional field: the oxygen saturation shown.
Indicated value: 96 %
